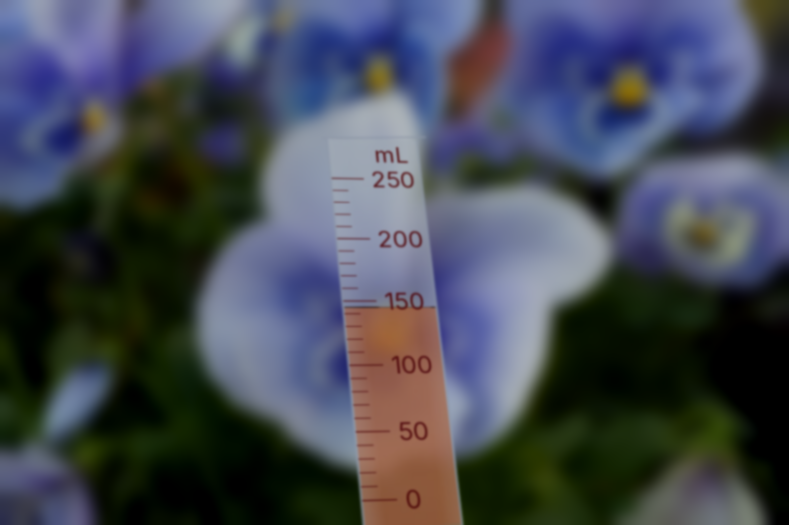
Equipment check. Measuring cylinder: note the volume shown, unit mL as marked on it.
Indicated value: 145 mL
